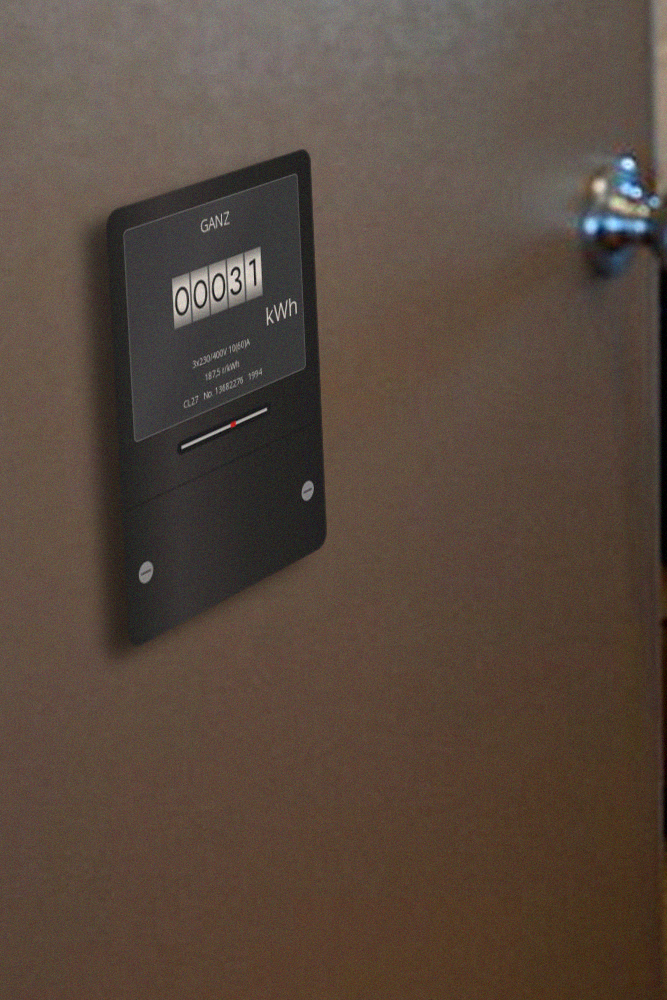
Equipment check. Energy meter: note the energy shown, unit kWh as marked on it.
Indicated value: 31 kWh
